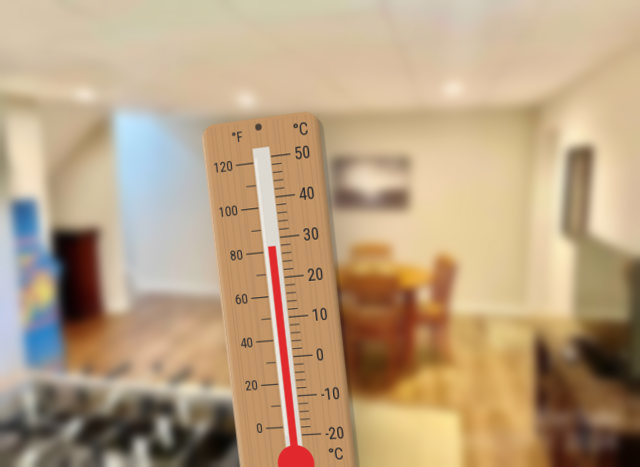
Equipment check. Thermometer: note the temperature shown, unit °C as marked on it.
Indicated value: 28 °C
